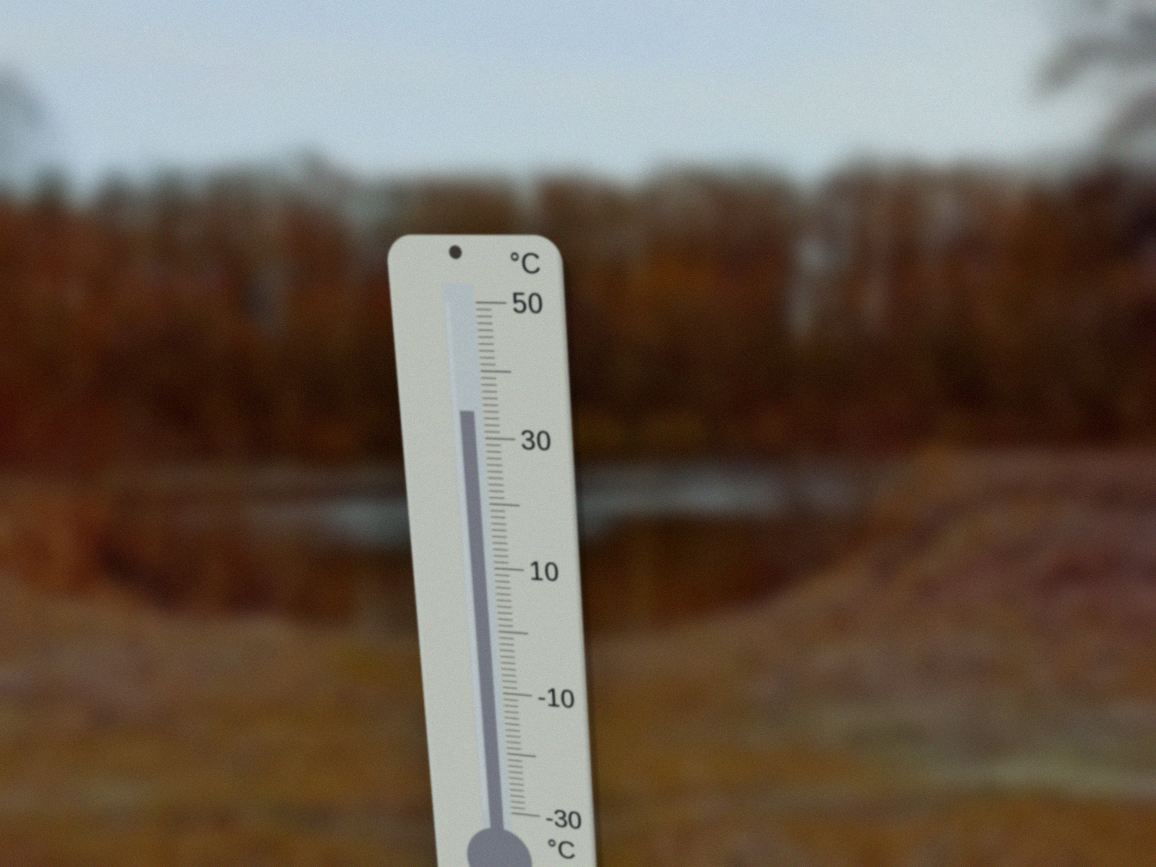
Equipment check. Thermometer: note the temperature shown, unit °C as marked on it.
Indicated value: 34 °C
